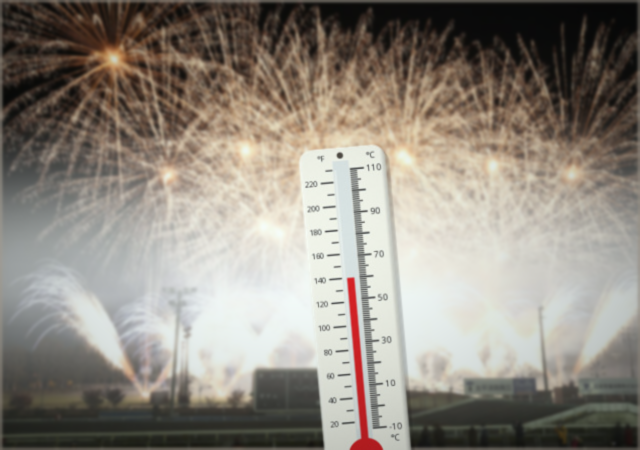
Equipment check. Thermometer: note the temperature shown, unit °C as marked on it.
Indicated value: 60 °C
